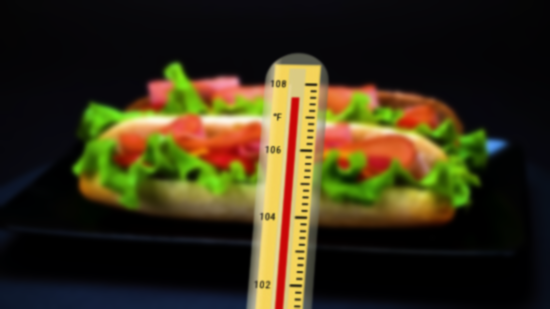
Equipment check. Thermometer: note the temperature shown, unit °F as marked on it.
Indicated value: 107.6 °F
